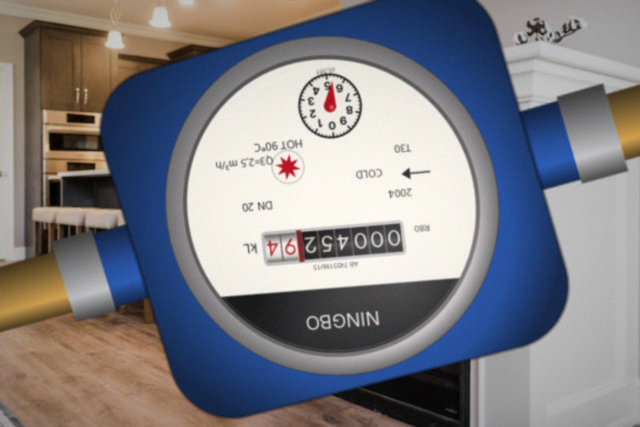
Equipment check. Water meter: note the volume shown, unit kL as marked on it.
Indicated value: 452.945 kL
